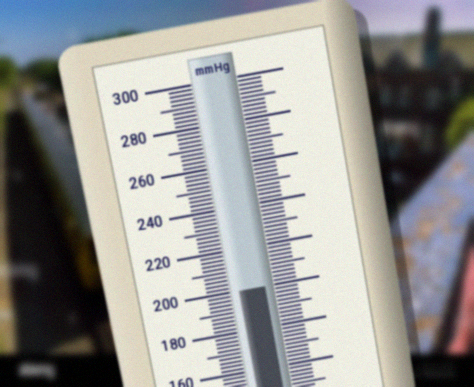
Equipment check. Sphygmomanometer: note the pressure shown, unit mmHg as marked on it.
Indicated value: 200 mmHg
